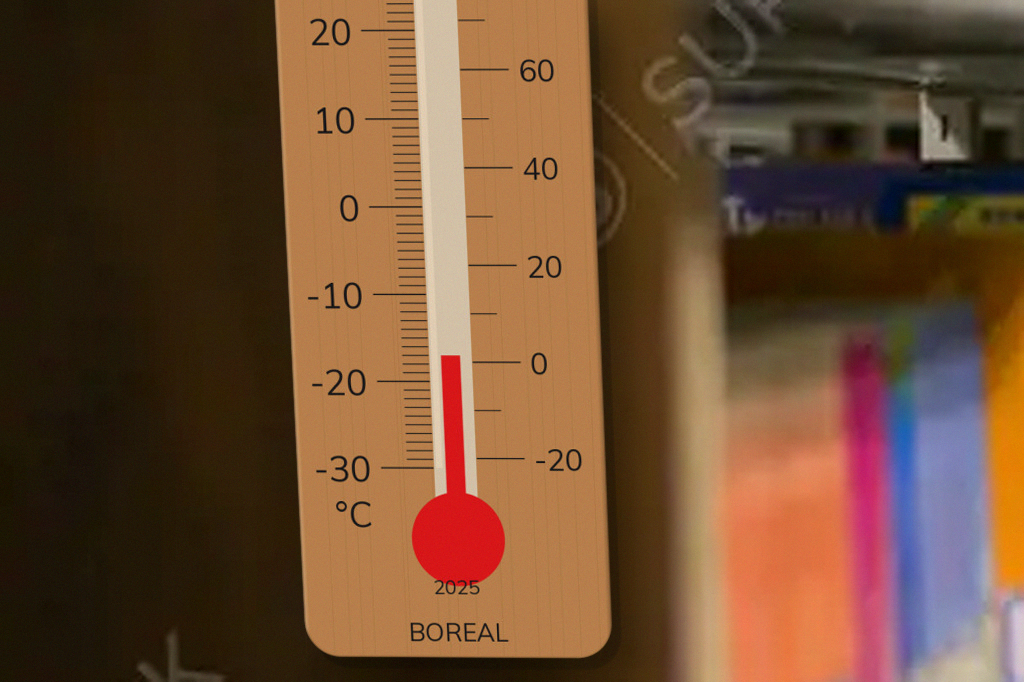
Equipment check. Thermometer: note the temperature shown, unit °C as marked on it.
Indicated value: -17 °C
